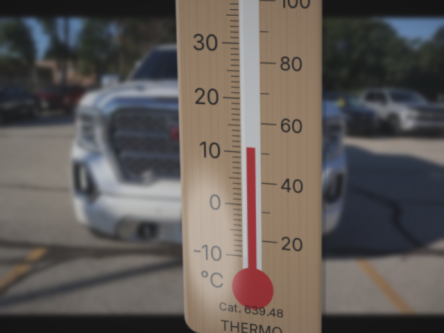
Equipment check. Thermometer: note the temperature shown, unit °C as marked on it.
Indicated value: 11 °C
